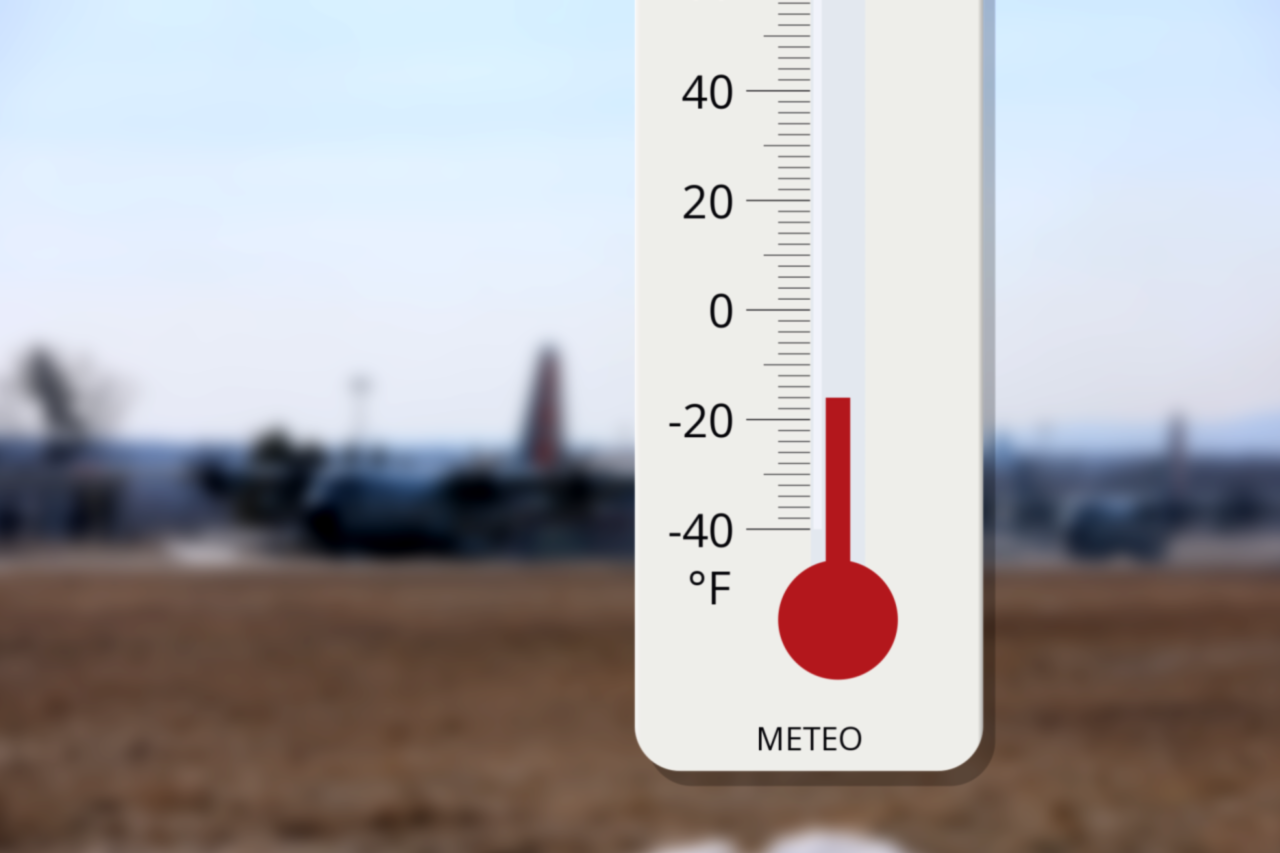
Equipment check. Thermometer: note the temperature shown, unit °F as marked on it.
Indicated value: -16 °F
